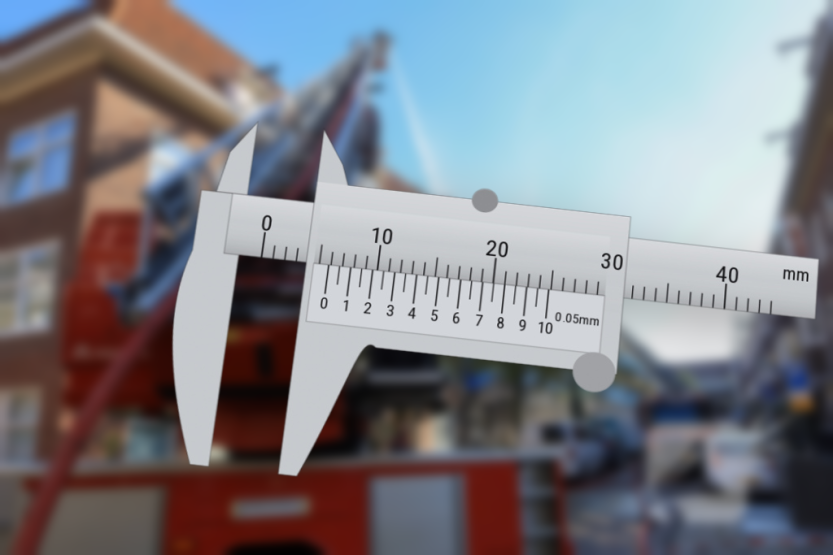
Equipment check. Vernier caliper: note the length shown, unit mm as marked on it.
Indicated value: 5.8 mm
